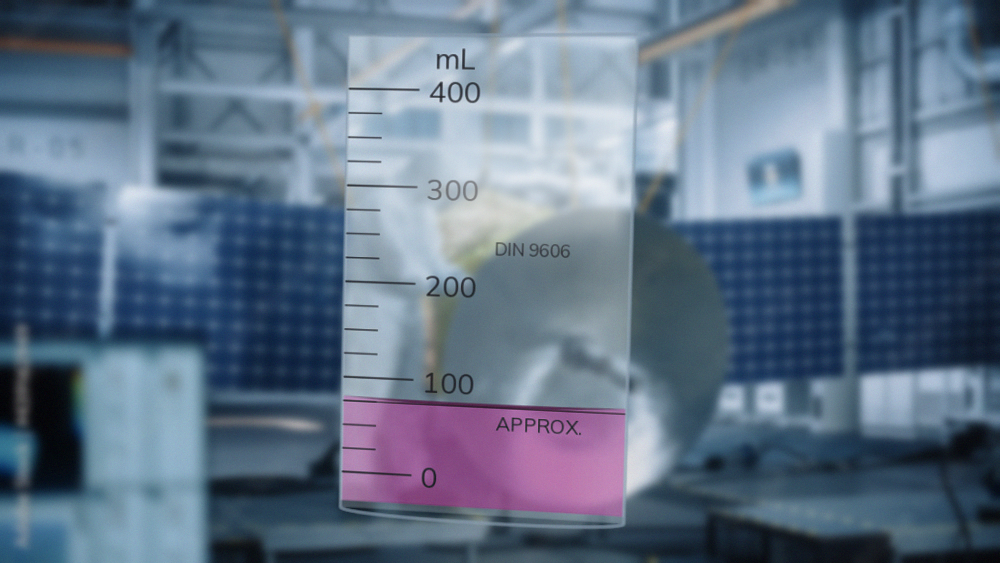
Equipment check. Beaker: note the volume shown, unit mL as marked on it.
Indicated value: 75 mL
